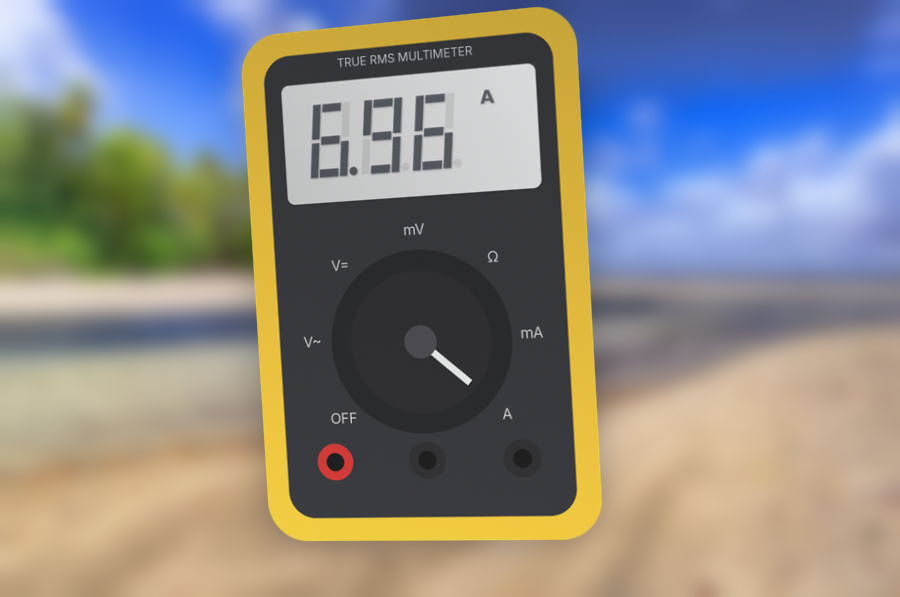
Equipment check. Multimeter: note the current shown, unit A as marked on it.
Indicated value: 6.96 A
